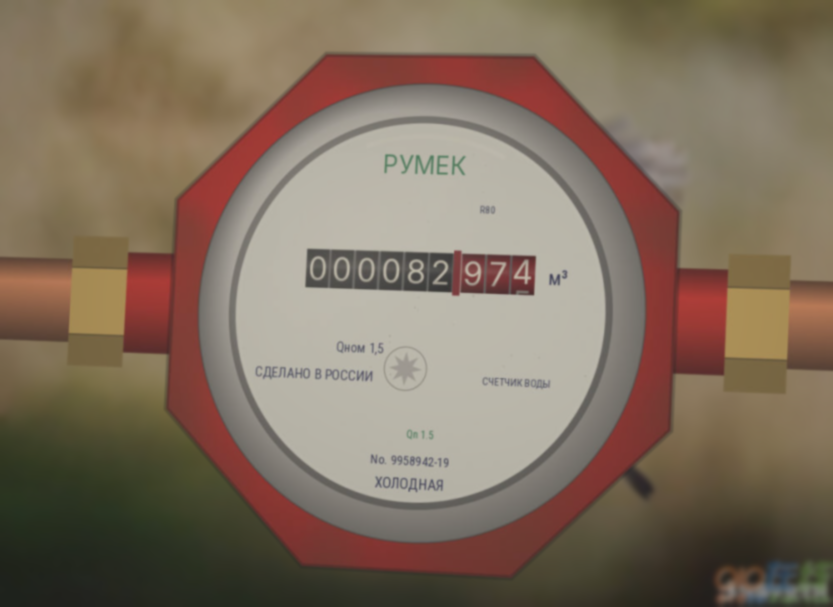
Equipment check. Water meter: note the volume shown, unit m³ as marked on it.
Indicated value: 82.974 m³
